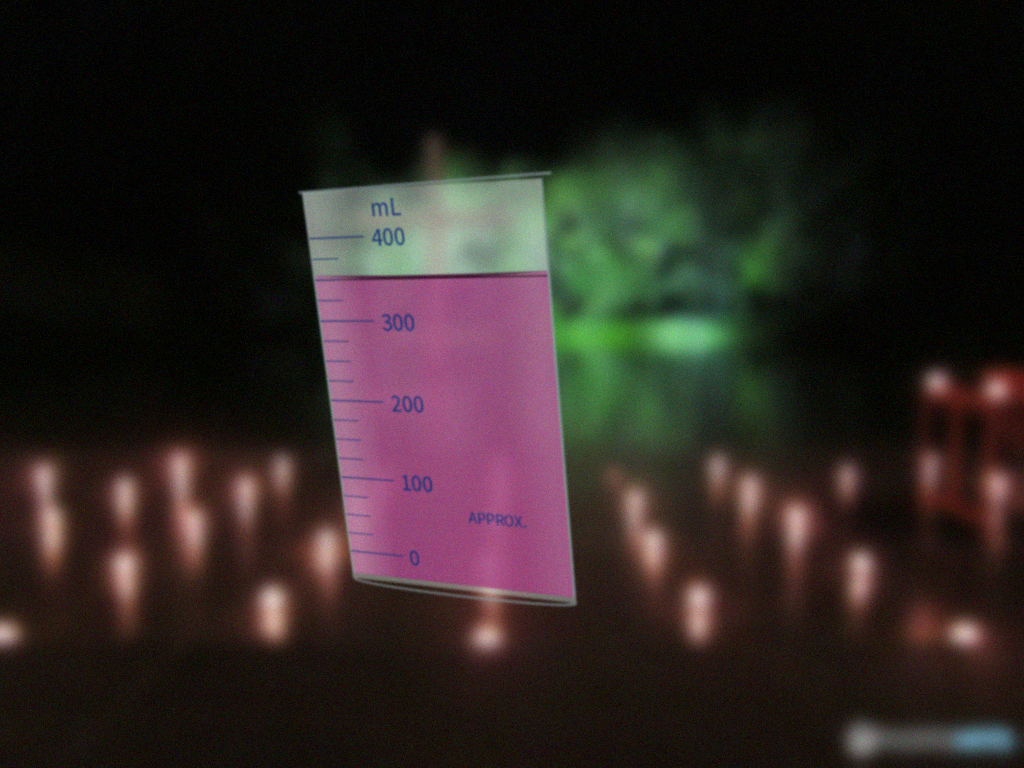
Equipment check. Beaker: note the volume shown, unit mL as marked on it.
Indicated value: 350 mL
